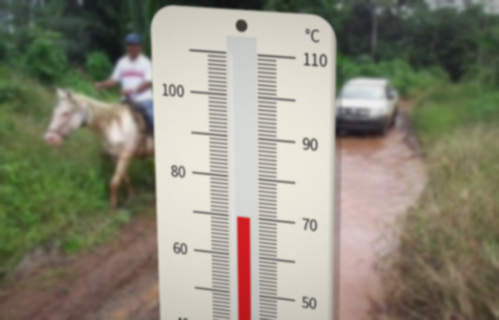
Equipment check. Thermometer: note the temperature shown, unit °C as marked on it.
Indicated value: 70 °C
